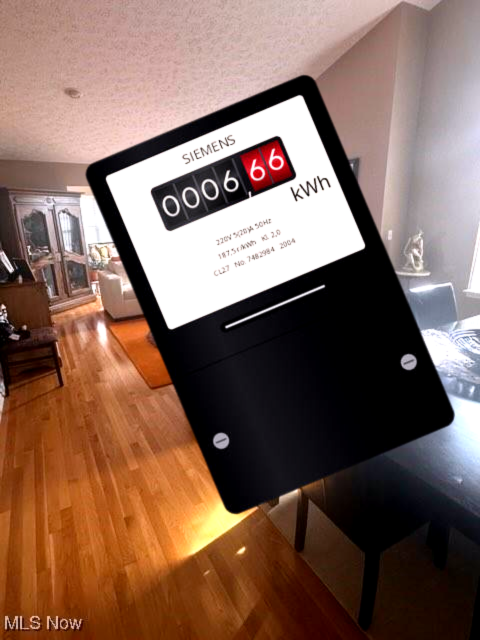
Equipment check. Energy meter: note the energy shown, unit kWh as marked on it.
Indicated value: 6.66 kWh
